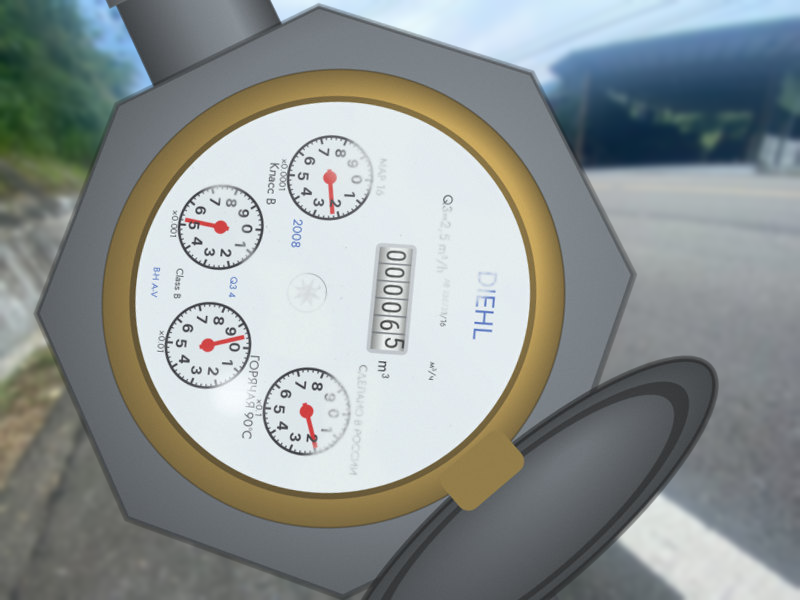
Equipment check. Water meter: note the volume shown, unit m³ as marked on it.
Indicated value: 65.1952 m³
